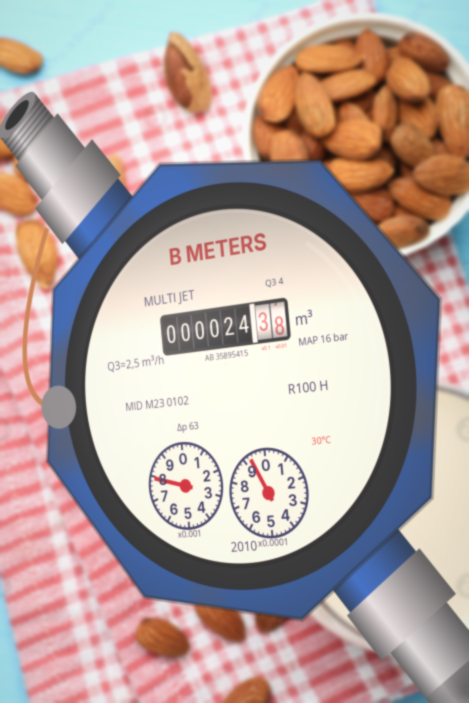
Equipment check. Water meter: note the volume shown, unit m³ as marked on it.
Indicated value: 24.3779 m³
